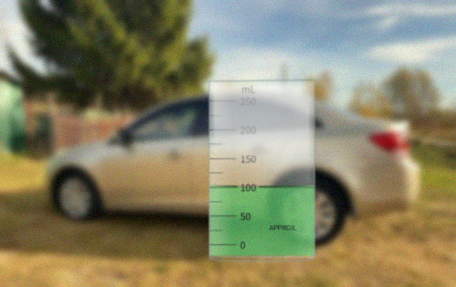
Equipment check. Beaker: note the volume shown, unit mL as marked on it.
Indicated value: 100 mL
